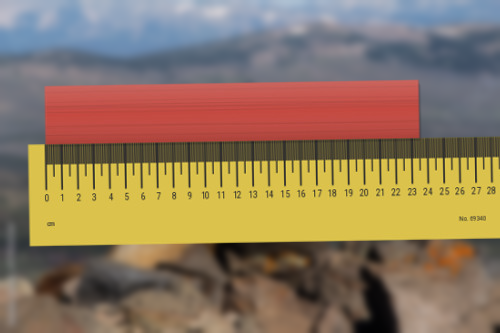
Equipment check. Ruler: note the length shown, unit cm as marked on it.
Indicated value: 23.5 cm
